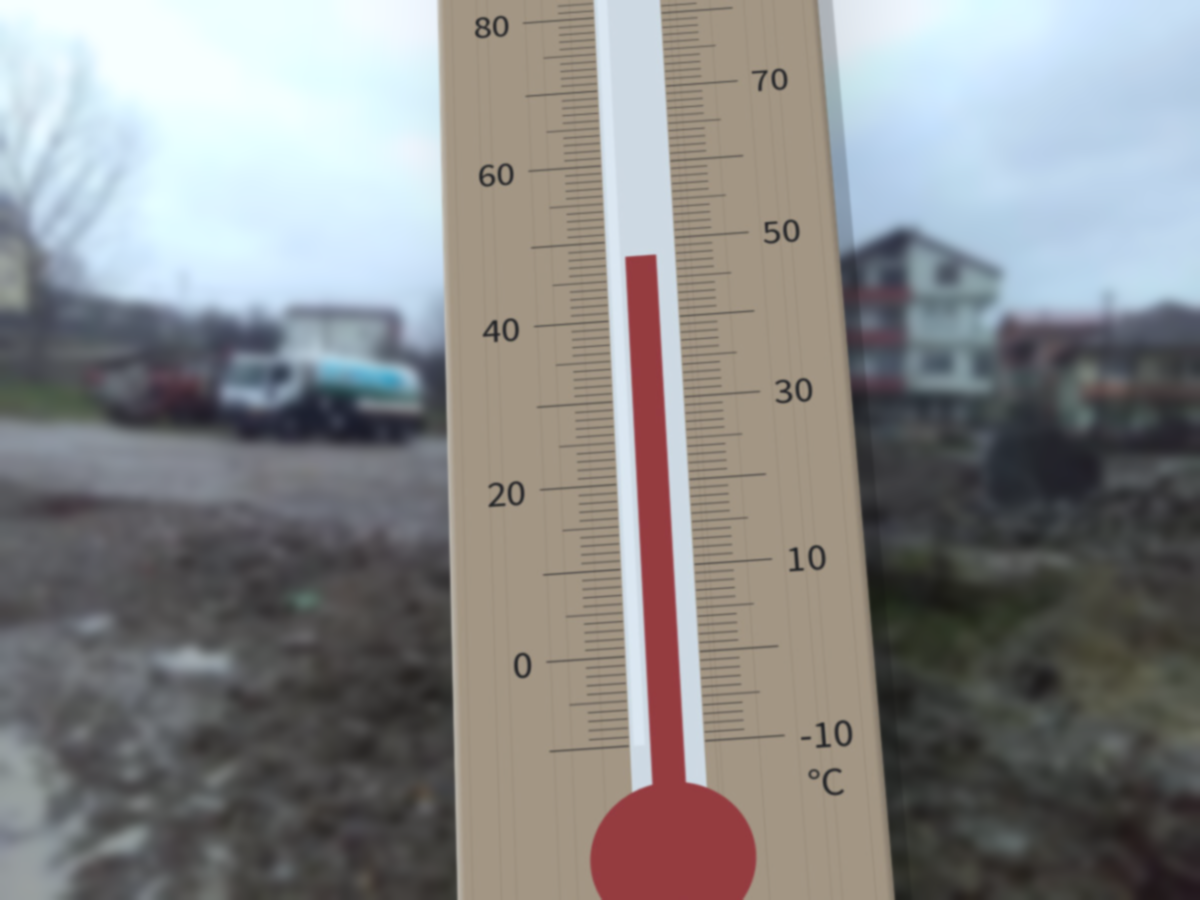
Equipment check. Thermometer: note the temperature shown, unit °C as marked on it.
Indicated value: 48 °C
